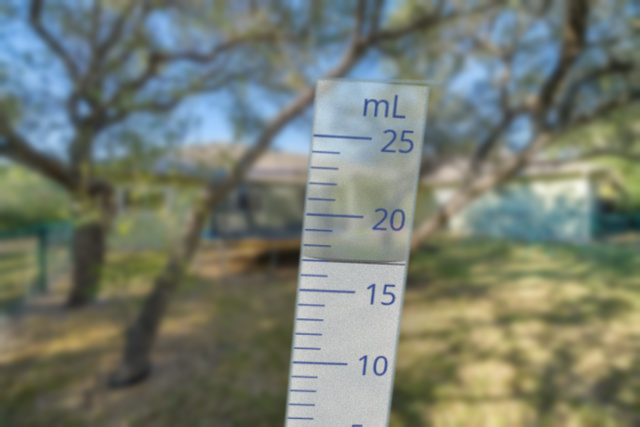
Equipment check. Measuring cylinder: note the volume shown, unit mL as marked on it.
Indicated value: 17 mL
